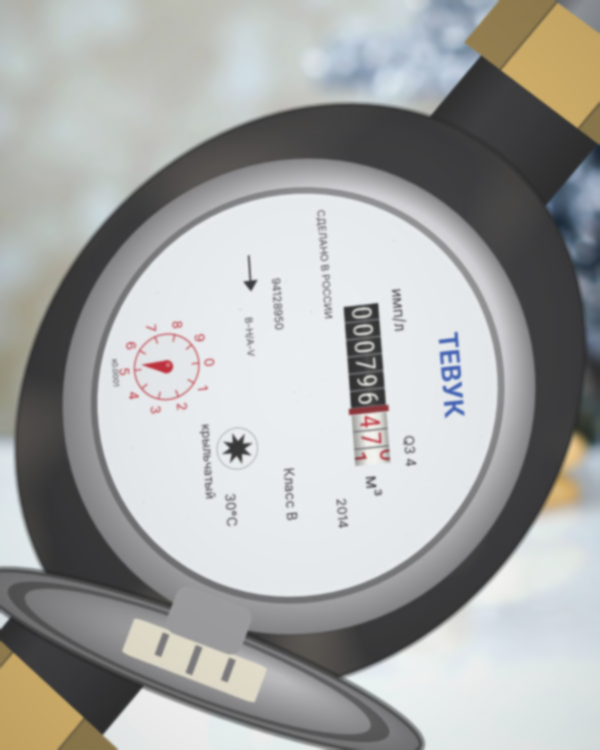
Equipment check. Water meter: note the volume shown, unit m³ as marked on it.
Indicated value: 796.4705 m³
